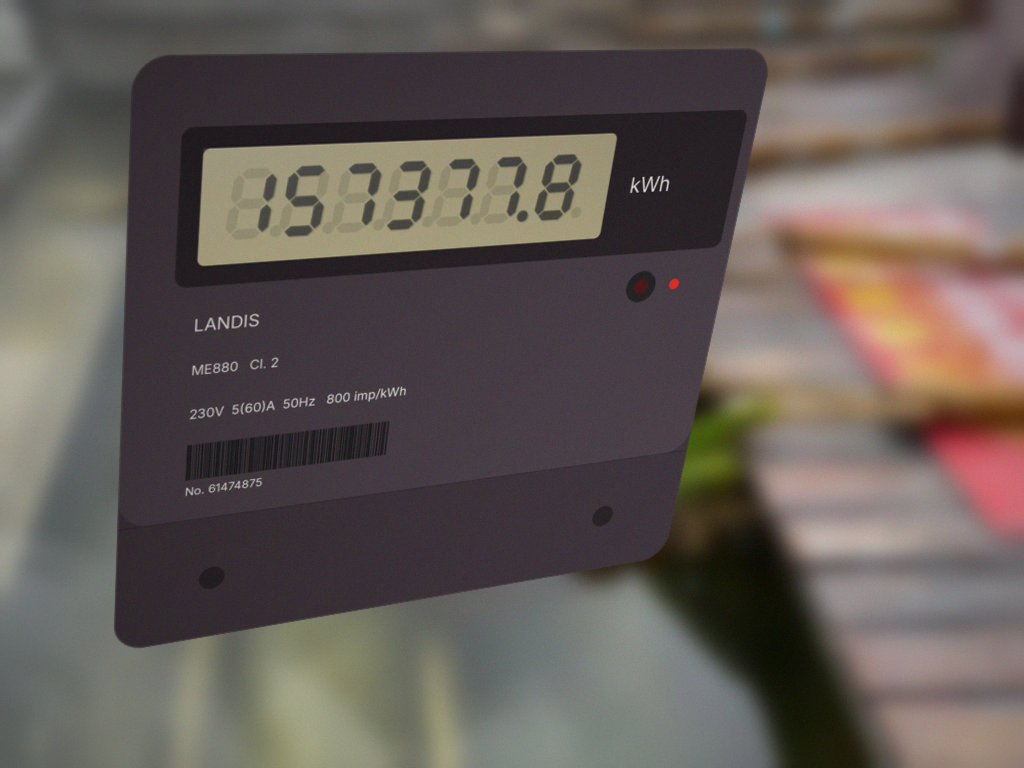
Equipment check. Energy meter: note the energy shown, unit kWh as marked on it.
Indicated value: 157377.8 kWh
